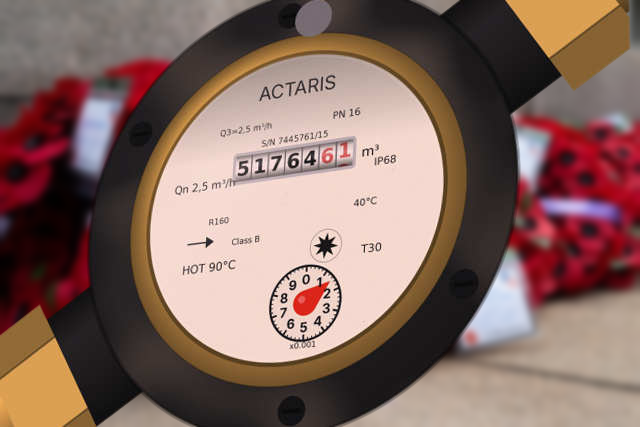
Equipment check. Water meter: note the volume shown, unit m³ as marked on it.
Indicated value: 51764.611 m³
